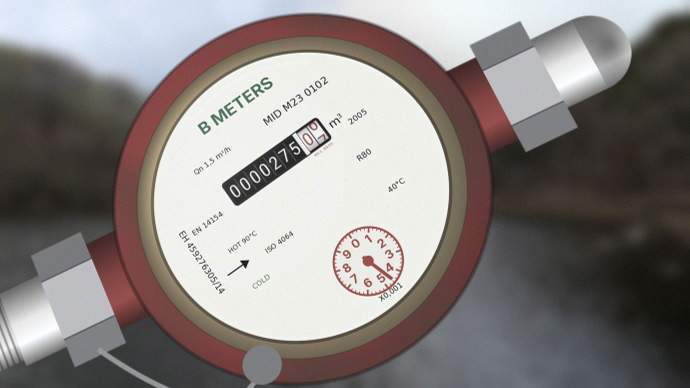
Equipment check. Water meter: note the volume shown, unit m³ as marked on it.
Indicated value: 275.064 m³
